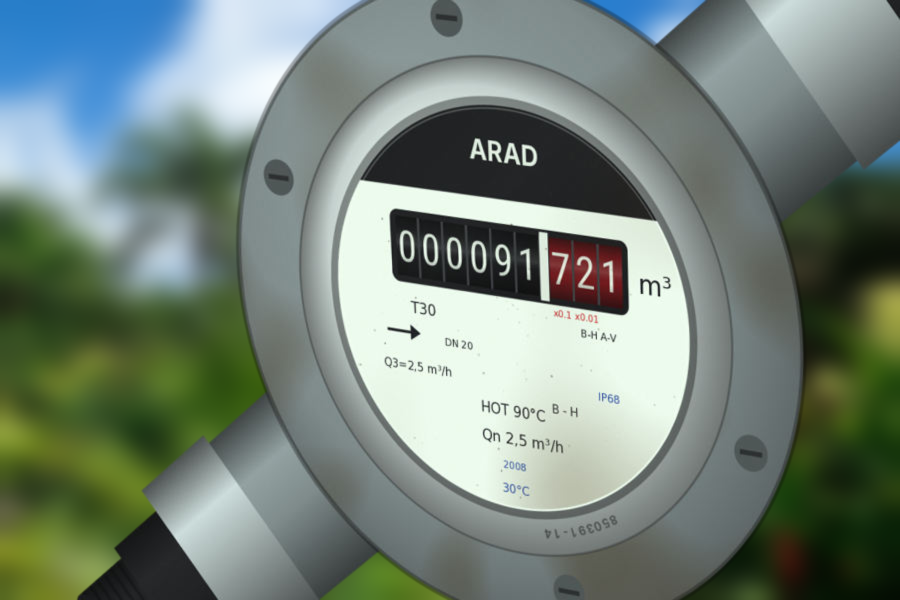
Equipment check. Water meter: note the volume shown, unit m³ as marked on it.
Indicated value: 91.721 m³
